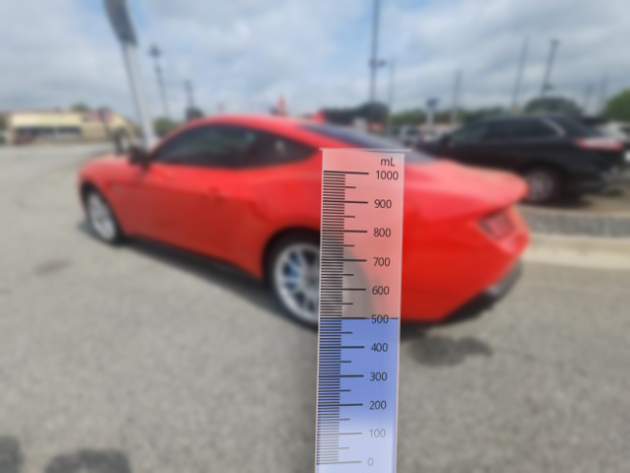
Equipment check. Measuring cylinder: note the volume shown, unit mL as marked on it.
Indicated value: 500 mL
